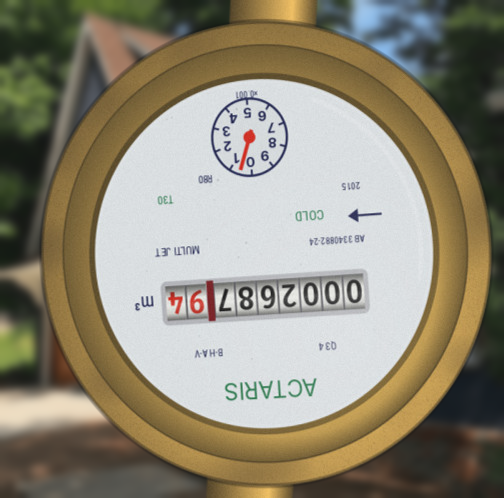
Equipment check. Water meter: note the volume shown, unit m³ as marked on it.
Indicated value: 2687.940 m³
